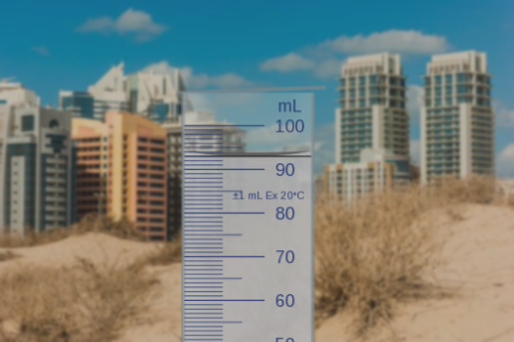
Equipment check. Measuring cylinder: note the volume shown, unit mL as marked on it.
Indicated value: 93 mL
